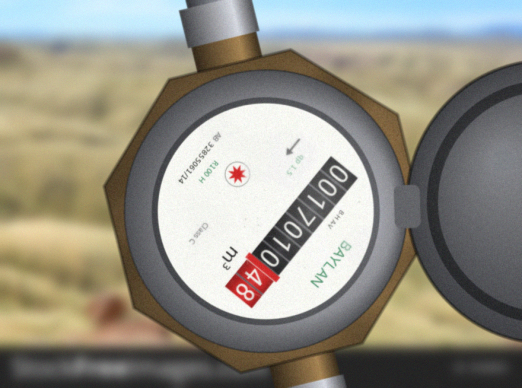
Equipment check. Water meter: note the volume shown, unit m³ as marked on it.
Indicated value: 17010.48 m³
